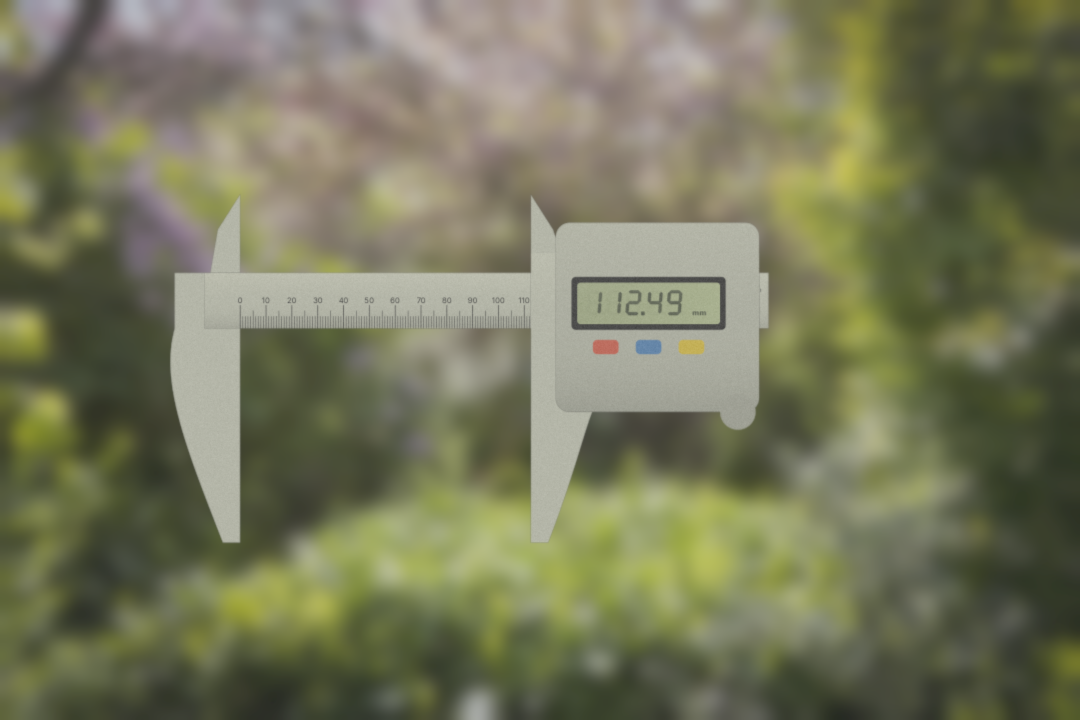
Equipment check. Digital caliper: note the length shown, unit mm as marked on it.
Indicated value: 112.49 mm
